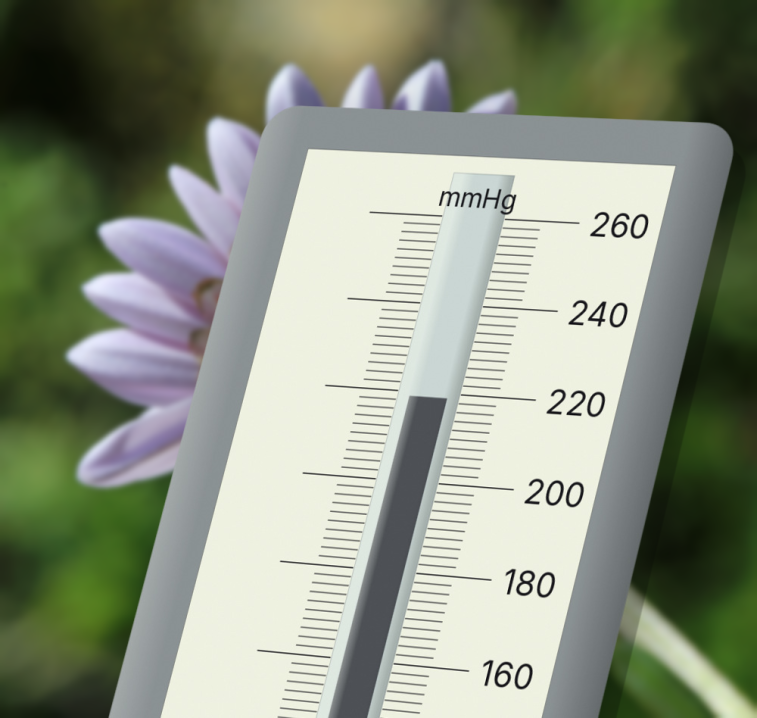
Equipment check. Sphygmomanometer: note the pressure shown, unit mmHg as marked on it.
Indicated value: 219 mmHg
